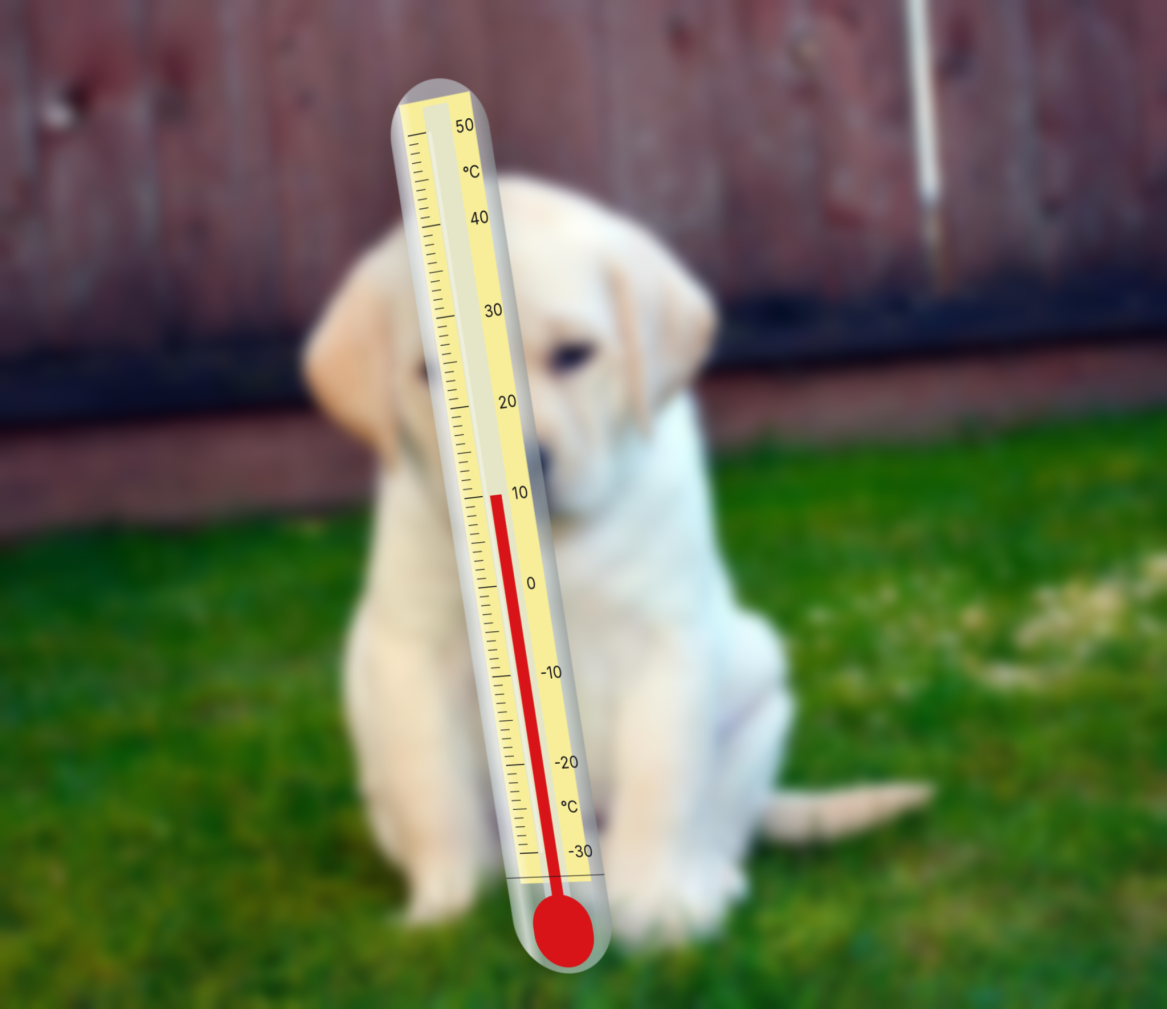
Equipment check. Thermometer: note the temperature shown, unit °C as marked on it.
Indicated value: 10 °C
